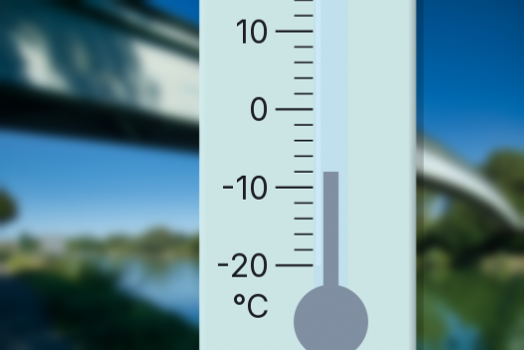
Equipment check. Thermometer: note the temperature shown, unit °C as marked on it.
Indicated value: -8 °C
